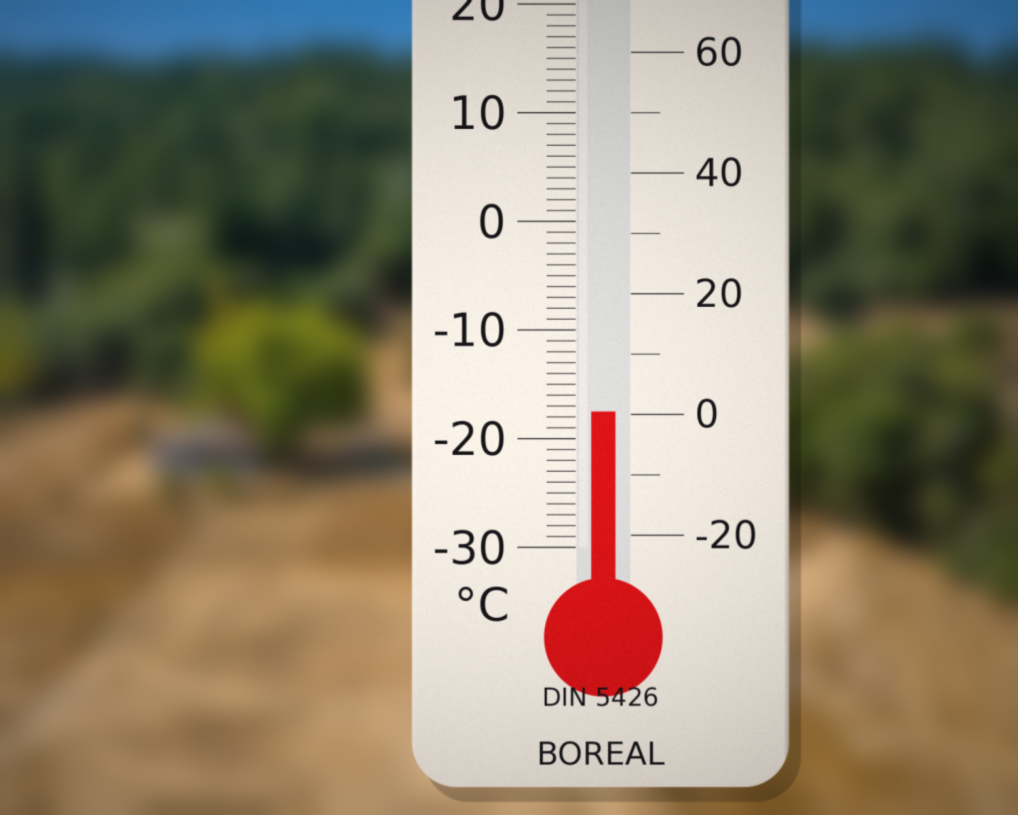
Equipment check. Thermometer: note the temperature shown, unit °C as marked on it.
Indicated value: -17.5 °C
